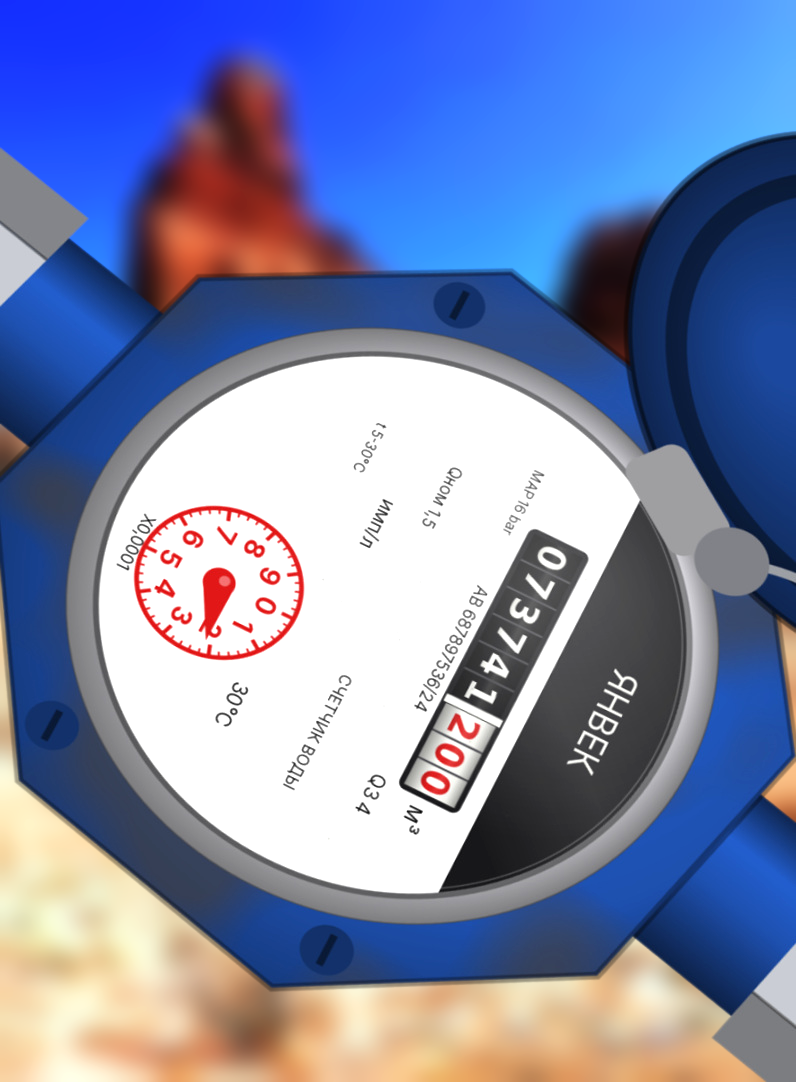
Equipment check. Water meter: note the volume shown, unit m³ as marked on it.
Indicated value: 73741.2002 m³
